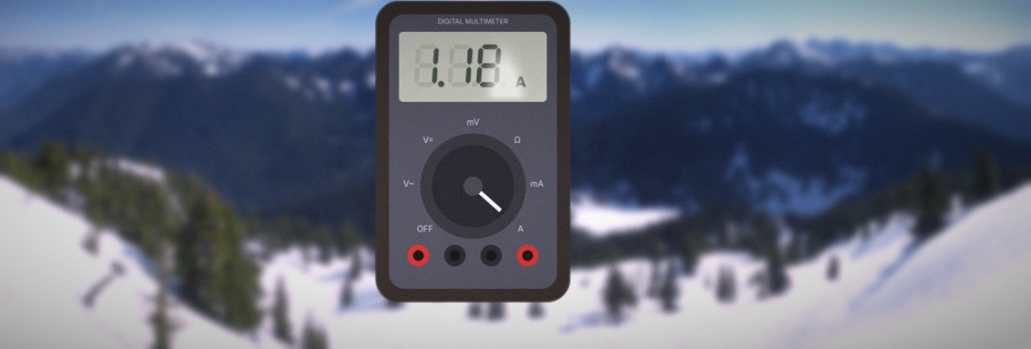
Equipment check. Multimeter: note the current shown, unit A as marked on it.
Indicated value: 1.18 A
